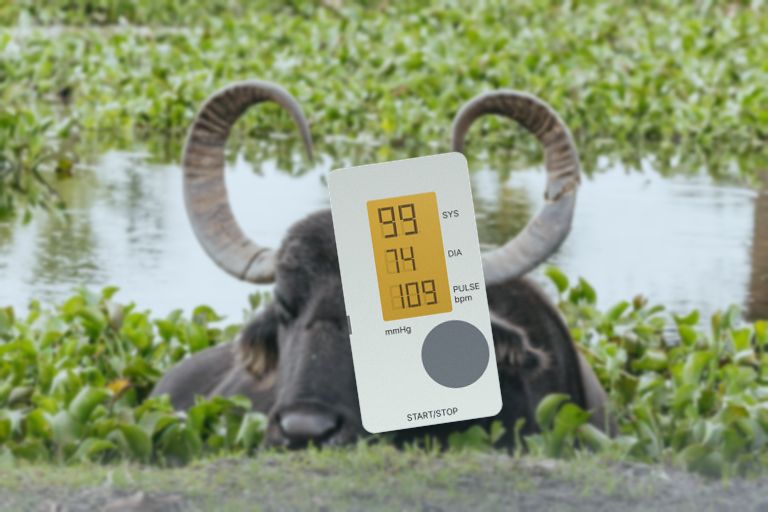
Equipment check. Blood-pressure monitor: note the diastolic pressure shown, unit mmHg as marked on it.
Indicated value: 74 mmHg
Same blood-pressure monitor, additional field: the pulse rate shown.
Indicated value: 109 bpm
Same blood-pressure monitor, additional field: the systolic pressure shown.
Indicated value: 99 mmHg
